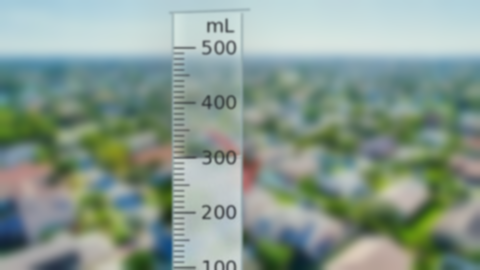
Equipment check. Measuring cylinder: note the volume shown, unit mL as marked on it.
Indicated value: 300 mL
